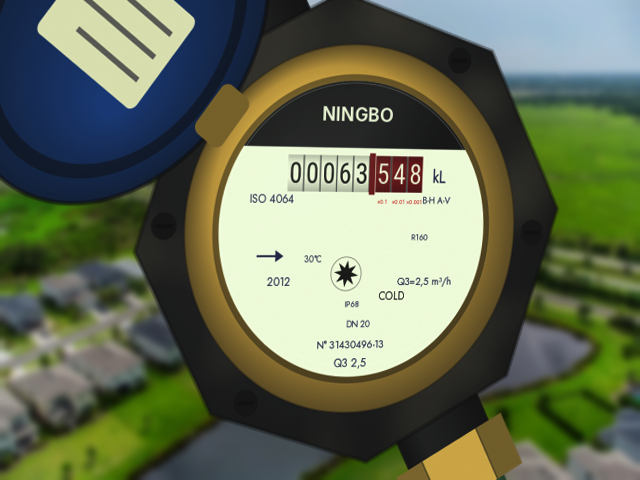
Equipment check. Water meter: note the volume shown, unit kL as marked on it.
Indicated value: 63.548 kL
